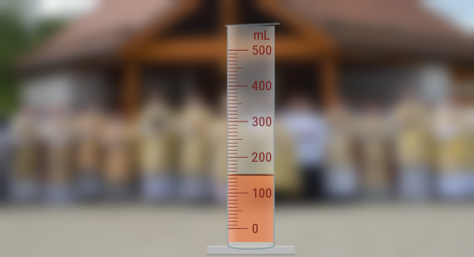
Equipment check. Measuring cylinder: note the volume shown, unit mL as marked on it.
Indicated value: 150 mL
